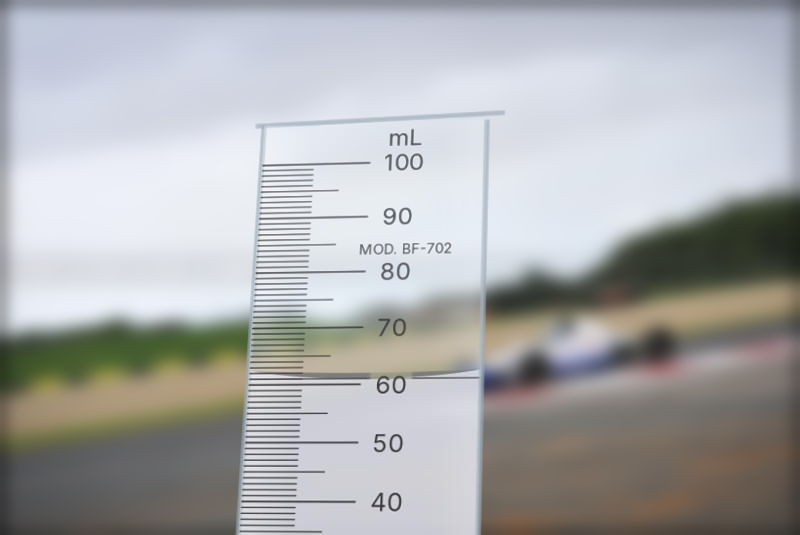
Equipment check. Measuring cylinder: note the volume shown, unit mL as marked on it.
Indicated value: 61 mL
